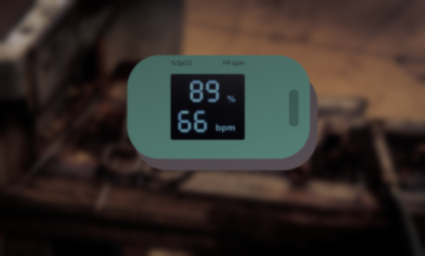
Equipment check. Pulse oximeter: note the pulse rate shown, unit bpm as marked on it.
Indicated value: 66 bpm
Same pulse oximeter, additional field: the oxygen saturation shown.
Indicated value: 89 %
